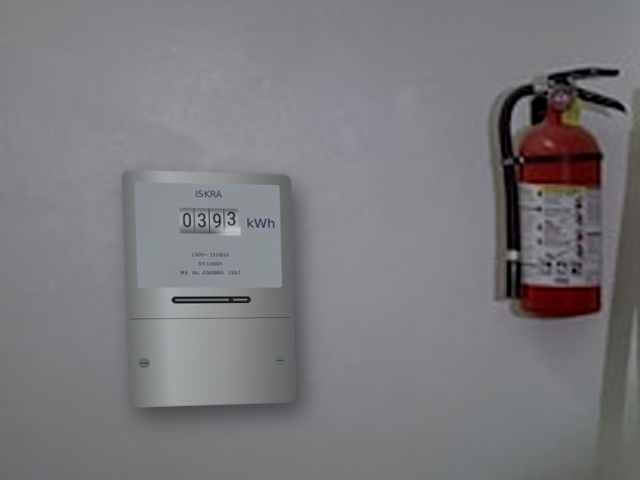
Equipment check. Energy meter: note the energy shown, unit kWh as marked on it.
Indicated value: 393 kWh
